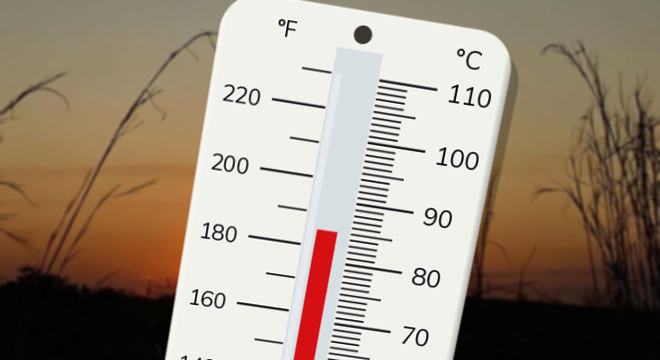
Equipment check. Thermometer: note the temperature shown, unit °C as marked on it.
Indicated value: 85 °C
